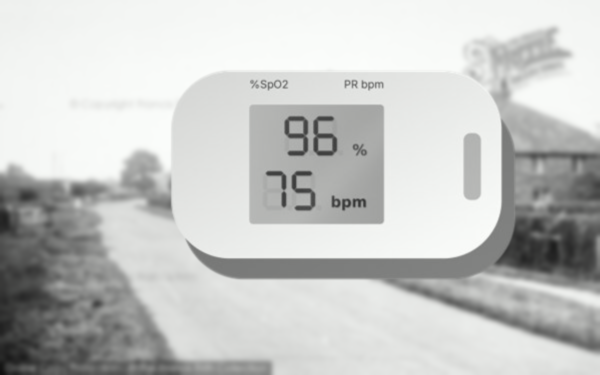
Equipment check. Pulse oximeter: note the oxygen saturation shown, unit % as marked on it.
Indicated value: 96 %
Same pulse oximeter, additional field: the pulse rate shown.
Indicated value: 75 bpm
